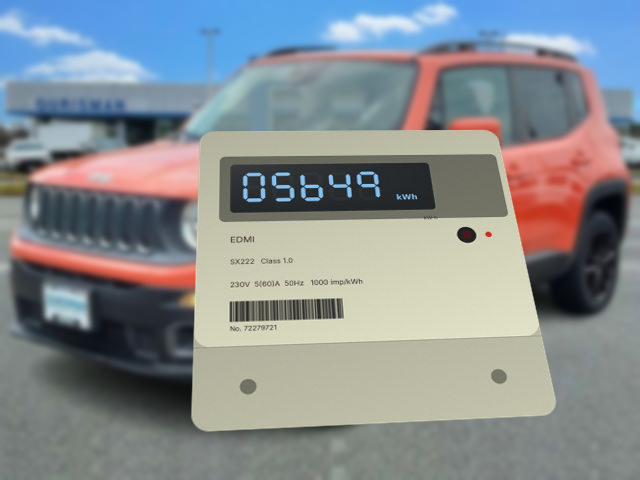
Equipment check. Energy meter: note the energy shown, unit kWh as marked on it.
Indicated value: 5649 kWh
